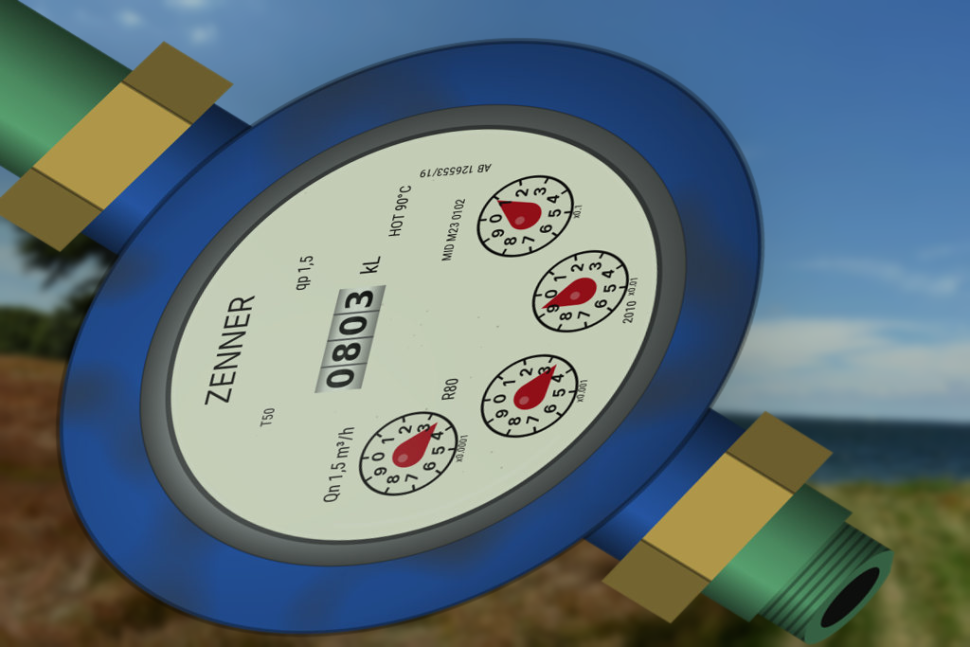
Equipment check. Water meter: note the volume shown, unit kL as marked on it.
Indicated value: 803.0933 kL
